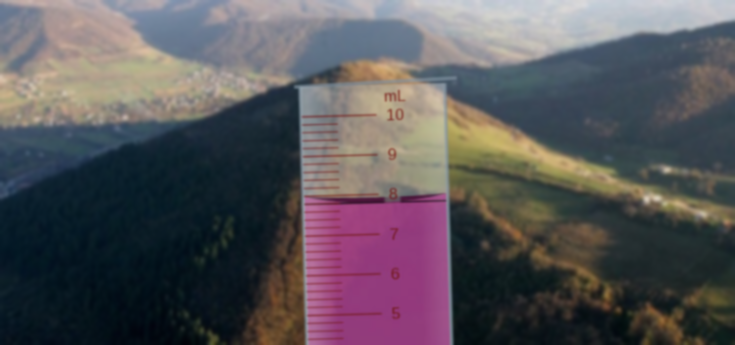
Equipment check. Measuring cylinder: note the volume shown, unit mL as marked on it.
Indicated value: 7.8 mL
